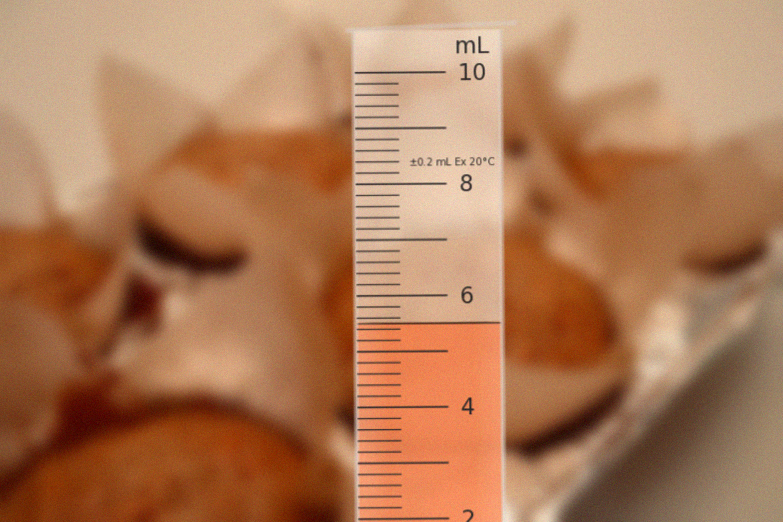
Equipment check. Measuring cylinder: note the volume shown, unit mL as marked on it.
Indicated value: 5.5 mL
